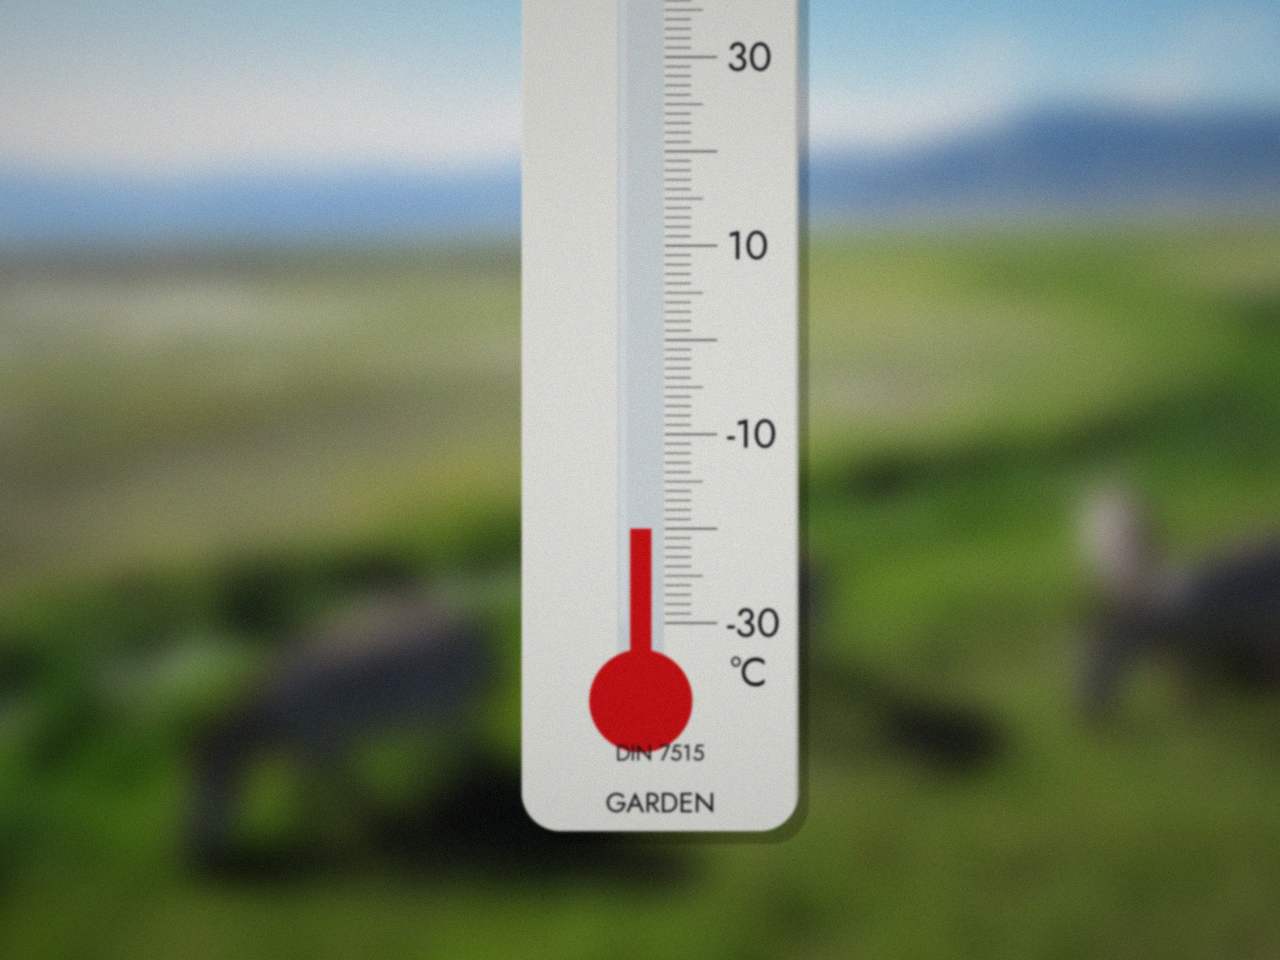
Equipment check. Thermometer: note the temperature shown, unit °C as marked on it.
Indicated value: -20 °C
